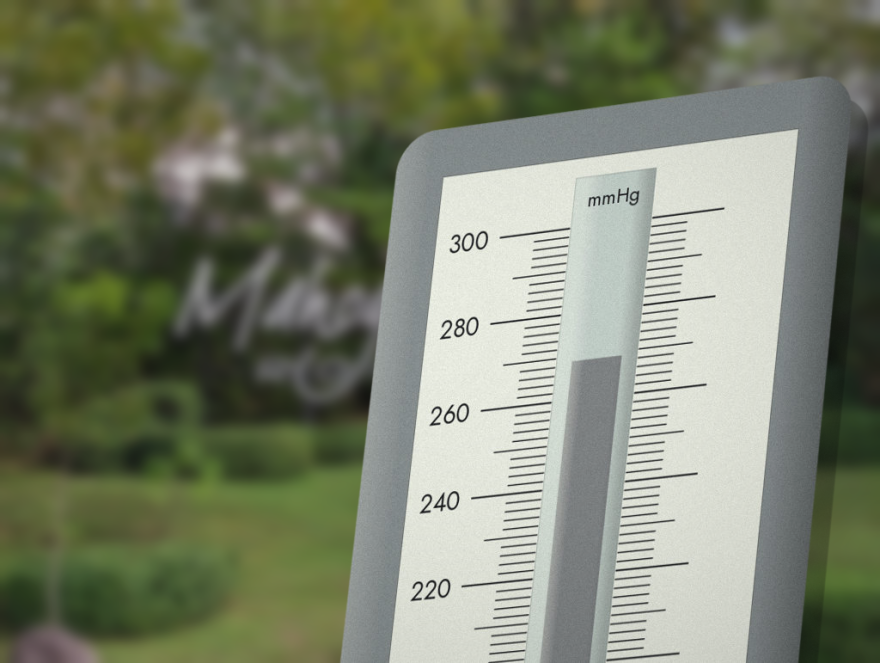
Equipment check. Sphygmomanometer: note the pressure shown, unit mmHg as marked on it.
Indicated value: 269 mmHg
